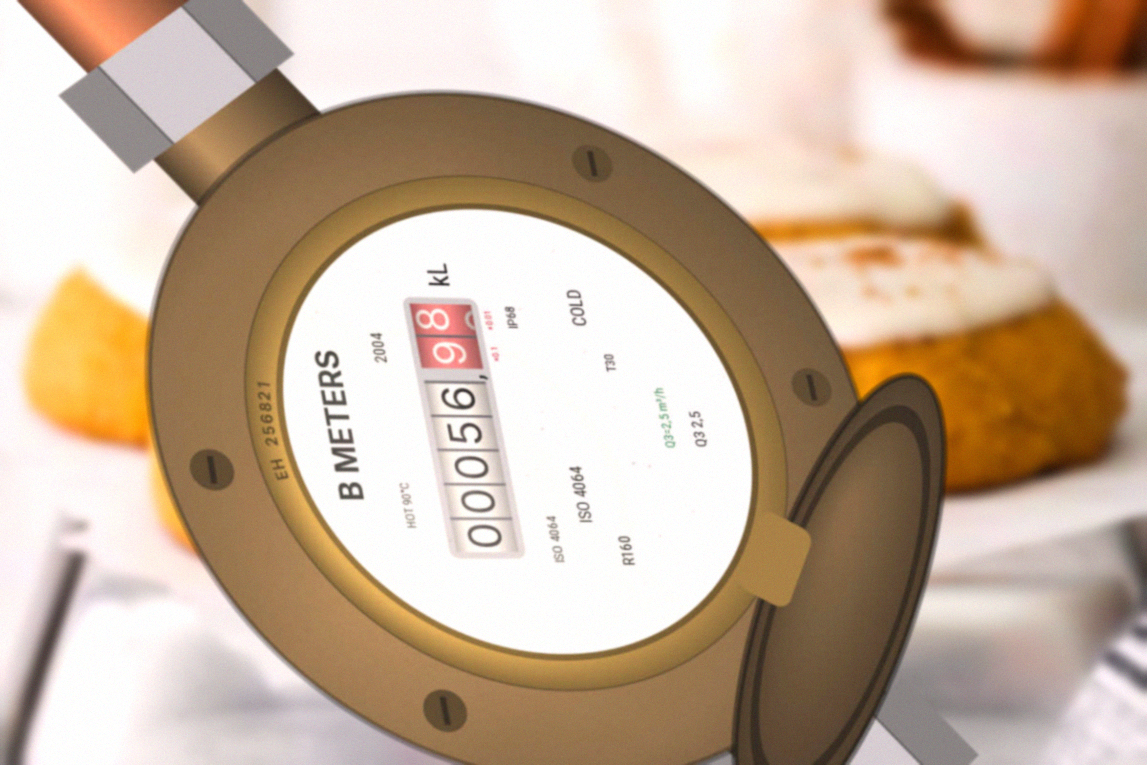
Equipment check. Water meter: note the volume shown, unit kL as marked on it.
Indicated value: 56.98 kL
